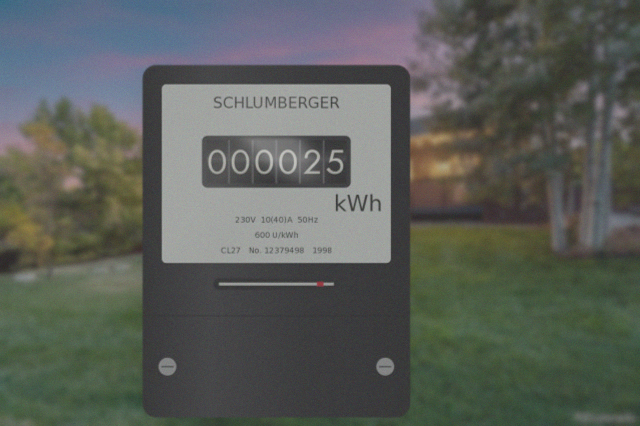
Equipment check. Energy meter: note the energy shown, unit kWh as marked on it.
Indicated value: 25 kWh
